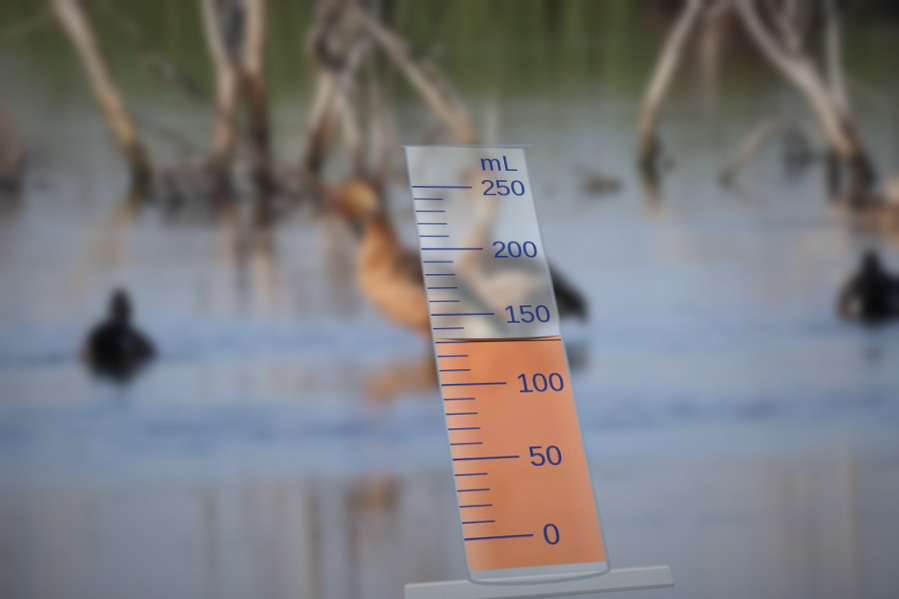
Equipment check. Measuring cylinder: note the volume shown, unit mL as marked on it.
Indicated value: 130 mL
